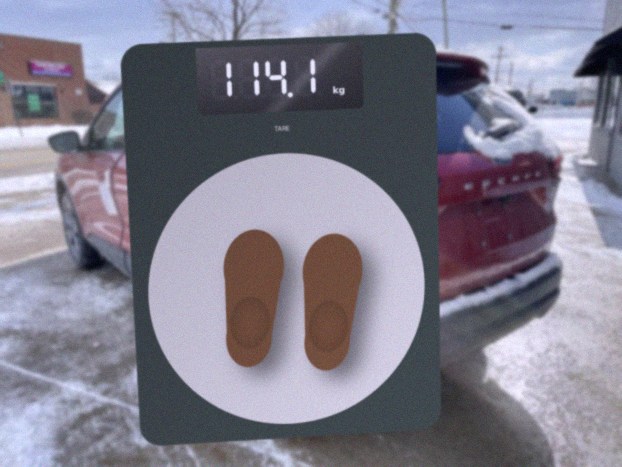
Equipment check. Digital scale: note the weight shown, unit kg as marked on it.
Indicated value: 114.1 kg
